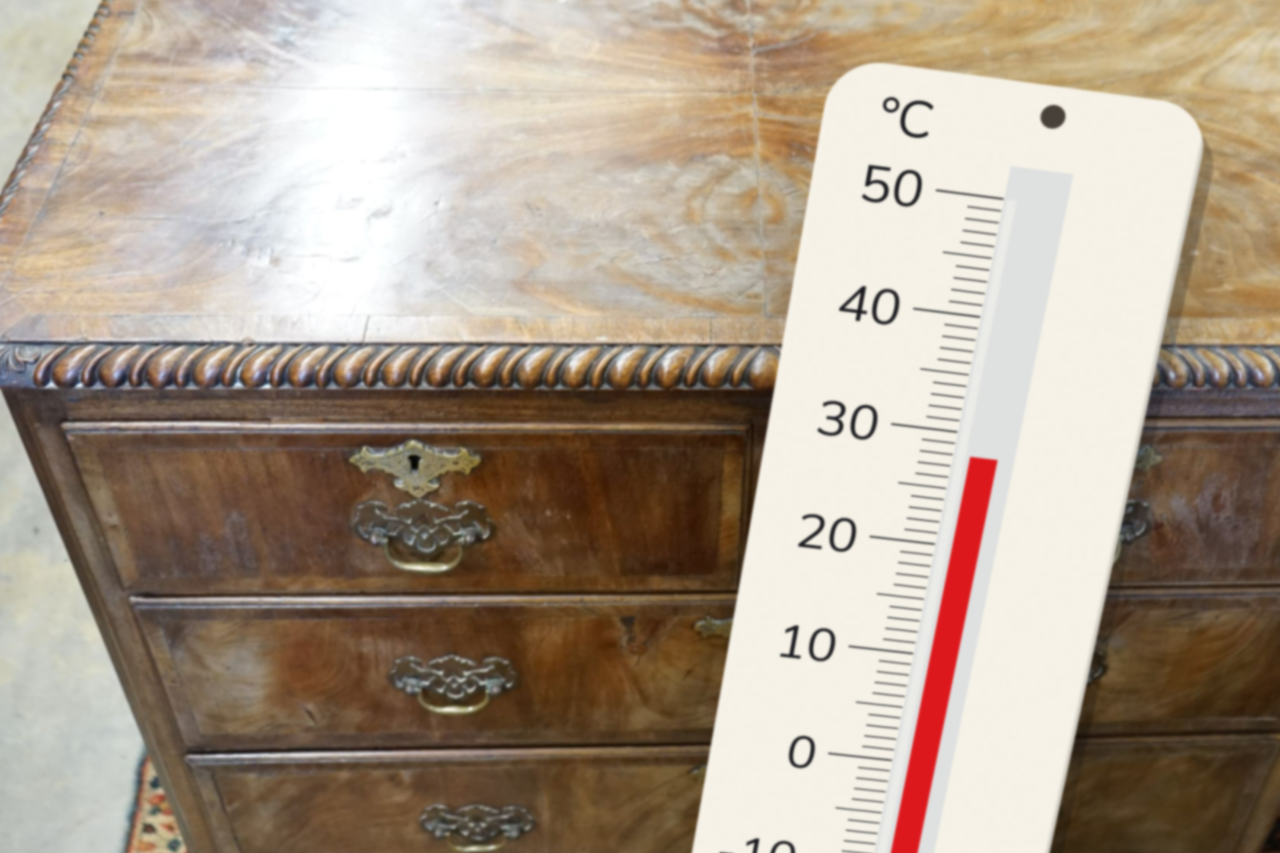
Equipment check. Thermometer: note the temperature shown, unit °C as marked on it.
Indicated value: 28 °C
